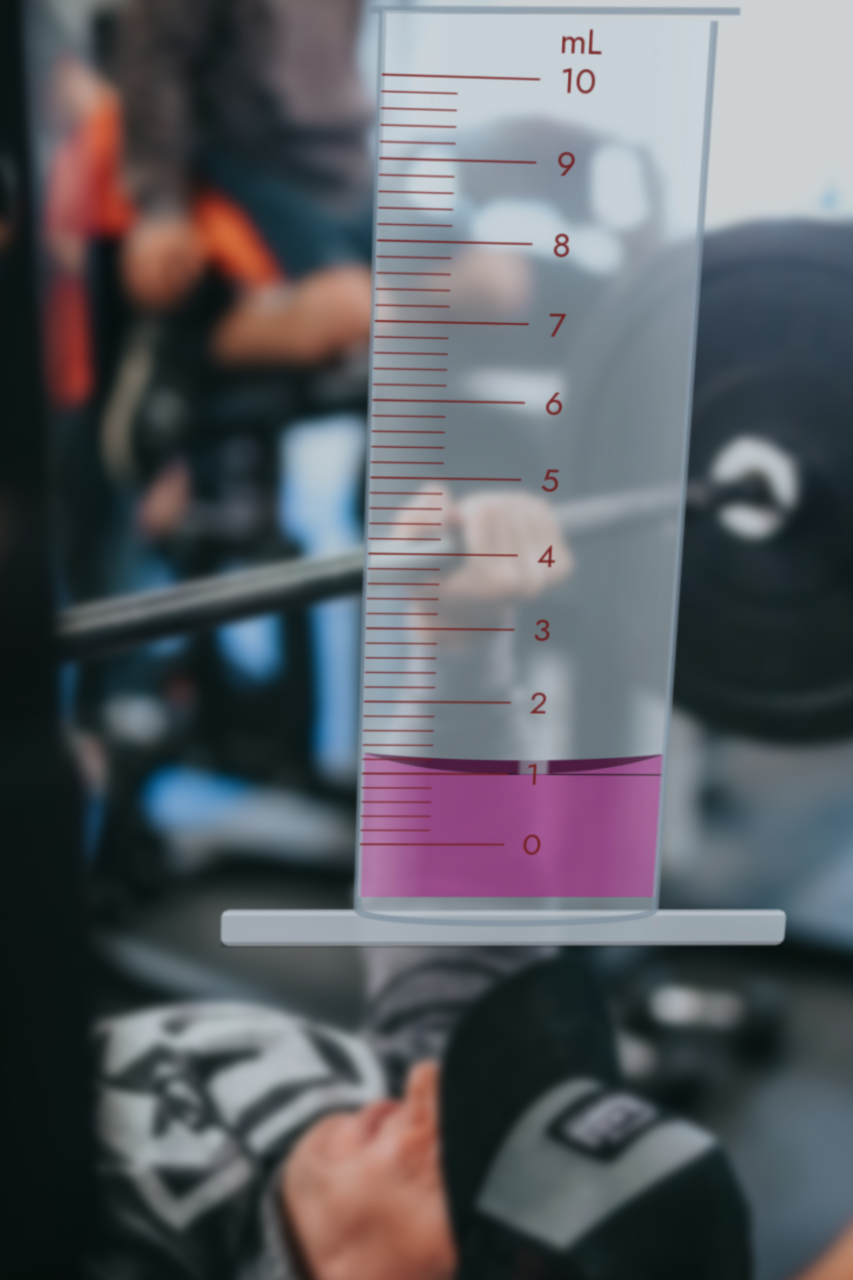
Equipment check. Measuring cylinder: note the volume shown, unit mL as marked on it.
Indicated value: 1 mL
